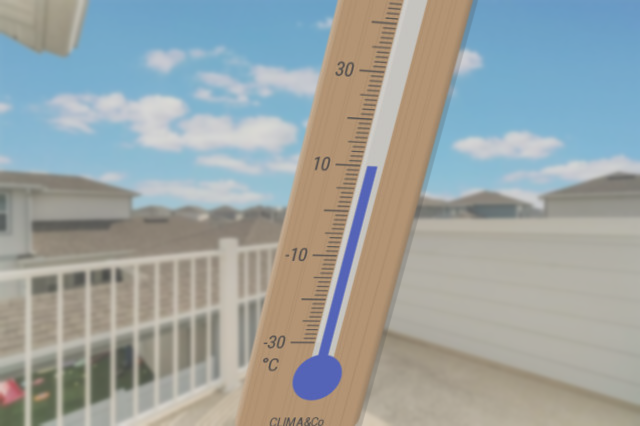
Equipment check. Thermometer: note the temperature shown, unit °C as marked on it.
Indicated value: 10 °C
